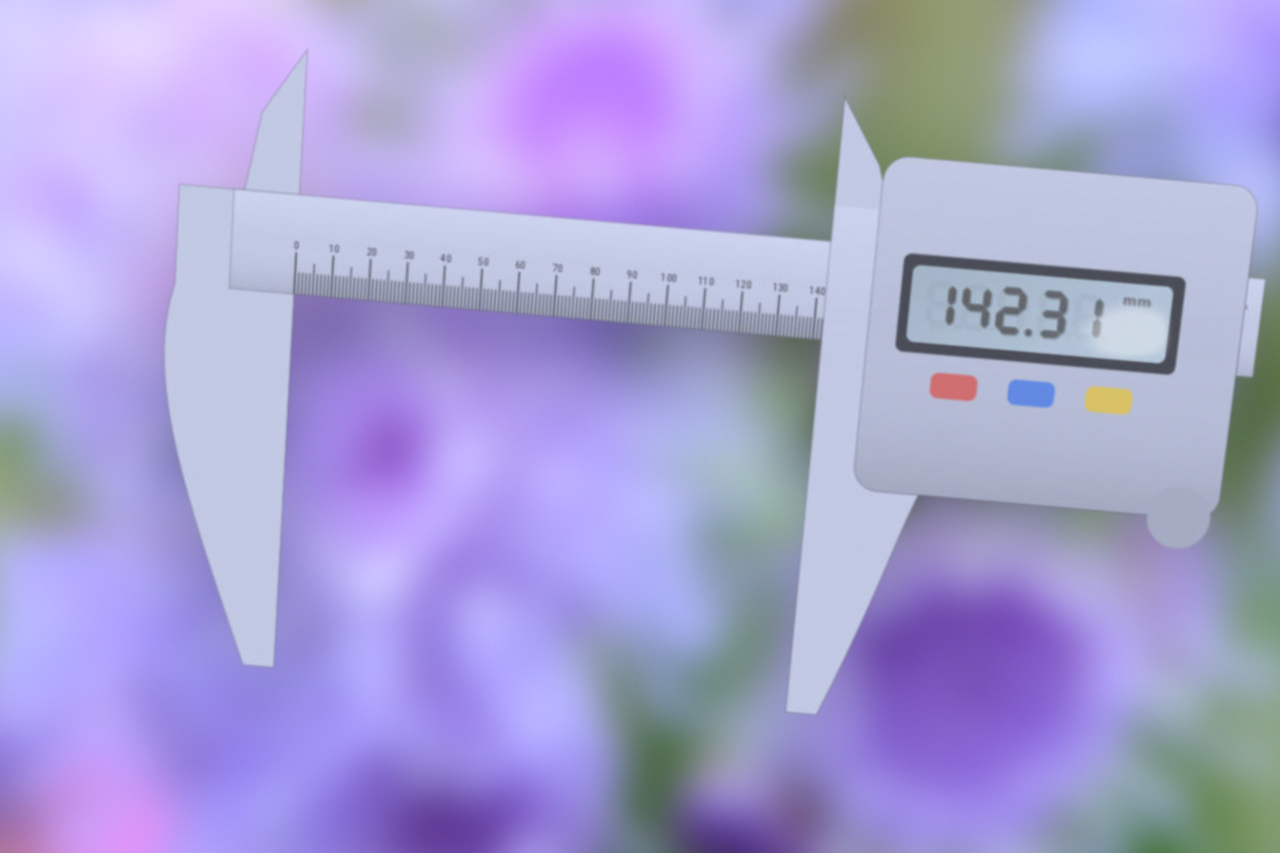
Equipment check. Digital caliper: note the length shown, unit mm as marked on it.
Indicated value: 142.31 mm
